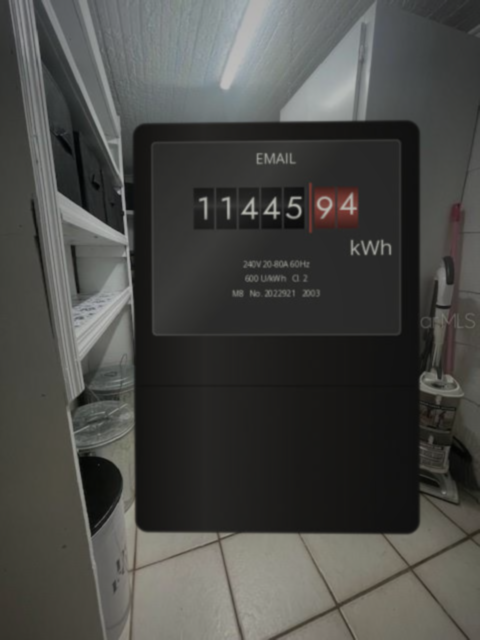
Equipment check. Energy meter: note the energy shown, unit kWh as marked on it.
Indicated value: 11445.94 kWh
